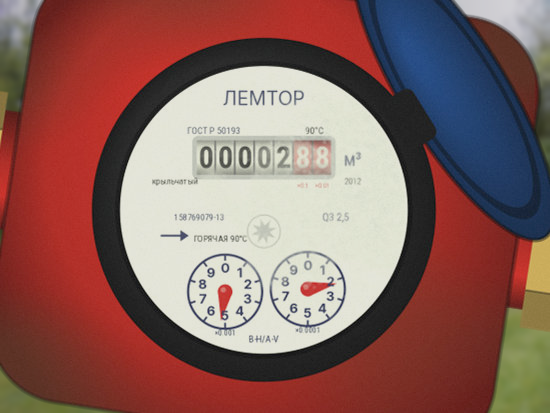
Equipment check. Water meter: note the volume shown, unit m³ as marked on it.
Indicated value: 2.8852 m³
